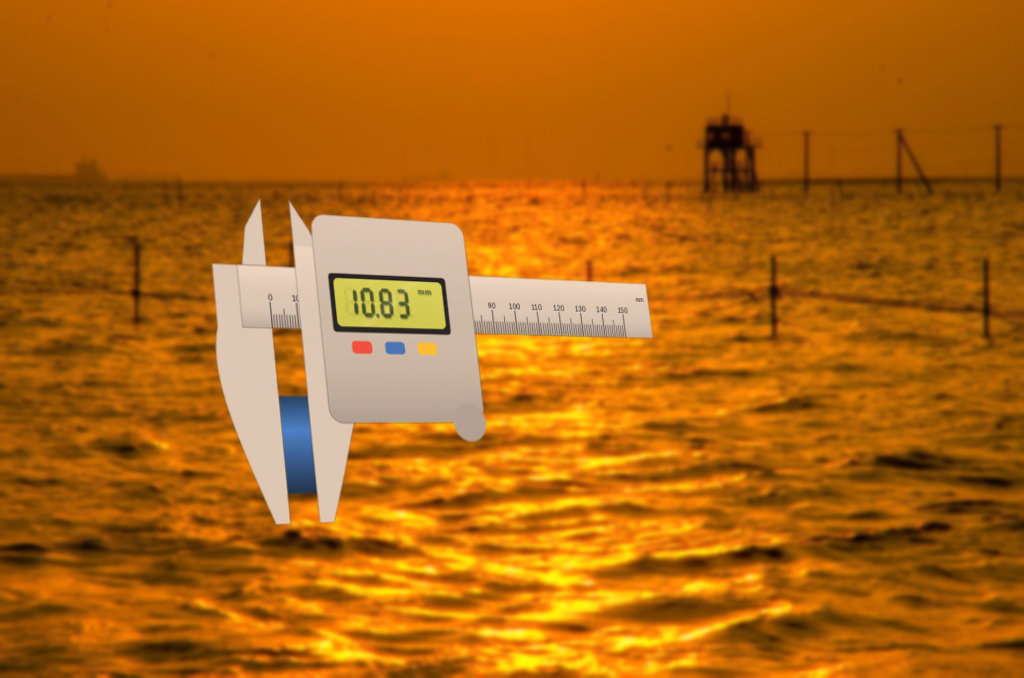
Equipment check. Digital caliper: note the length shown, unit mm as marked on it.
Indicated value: 10.83 mm
